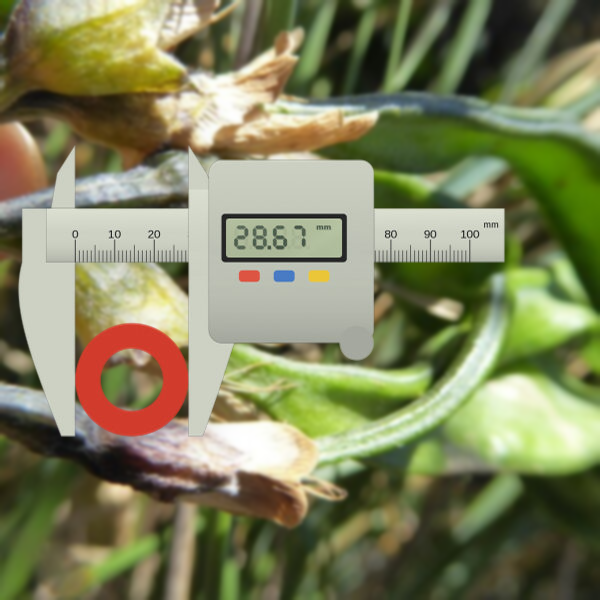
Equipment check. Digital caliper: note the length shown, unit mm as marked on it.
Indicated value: 28.67 mm
